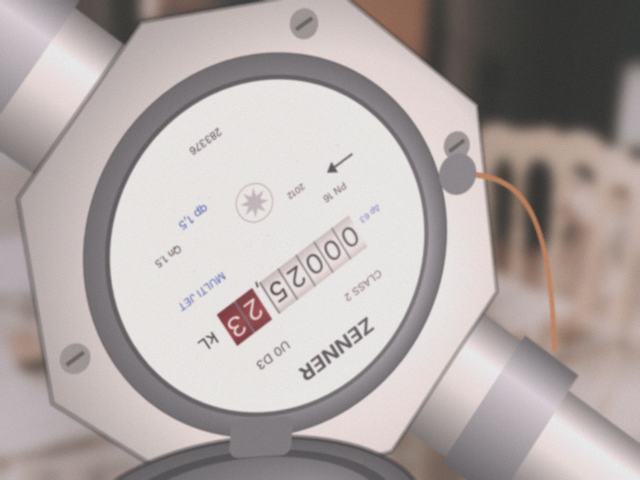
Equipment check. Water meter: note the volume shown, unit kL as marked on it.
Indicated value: 25.23 kL
